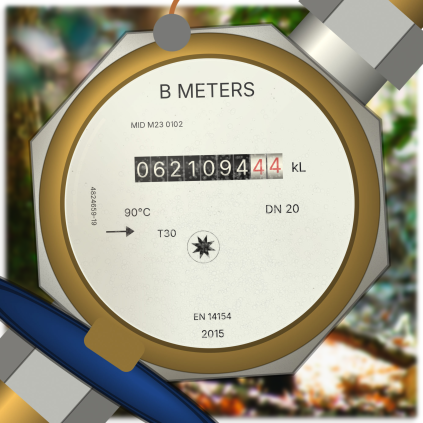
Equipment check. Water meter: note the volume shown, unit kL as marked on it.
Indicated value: 621094.44 kL
